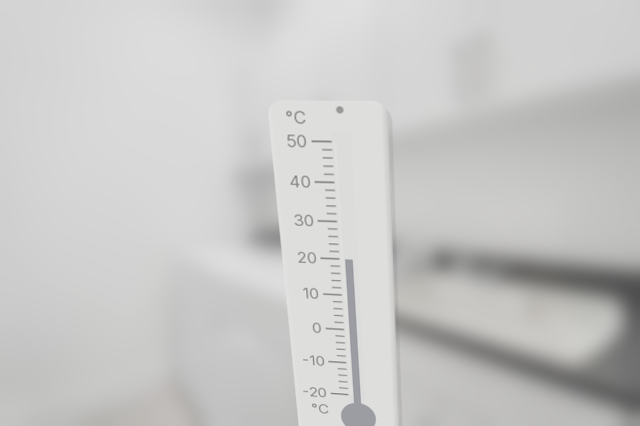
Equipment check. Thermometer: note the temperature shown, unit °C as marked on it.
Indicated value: 20 °C
